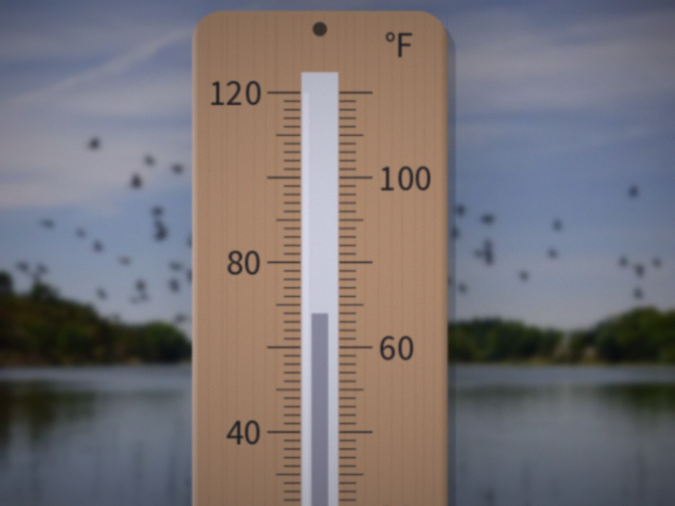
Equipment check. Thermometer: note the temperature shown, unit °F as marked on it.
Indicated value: 68 °F
